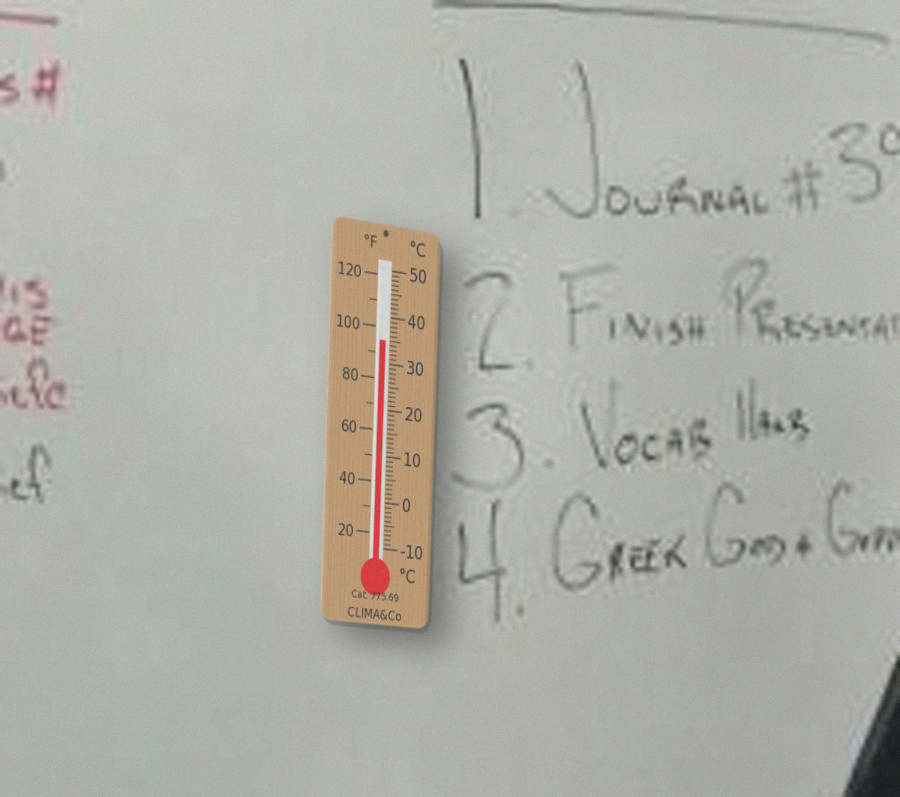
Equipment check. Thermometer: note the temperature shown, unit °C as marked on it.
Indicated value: 35 °C
